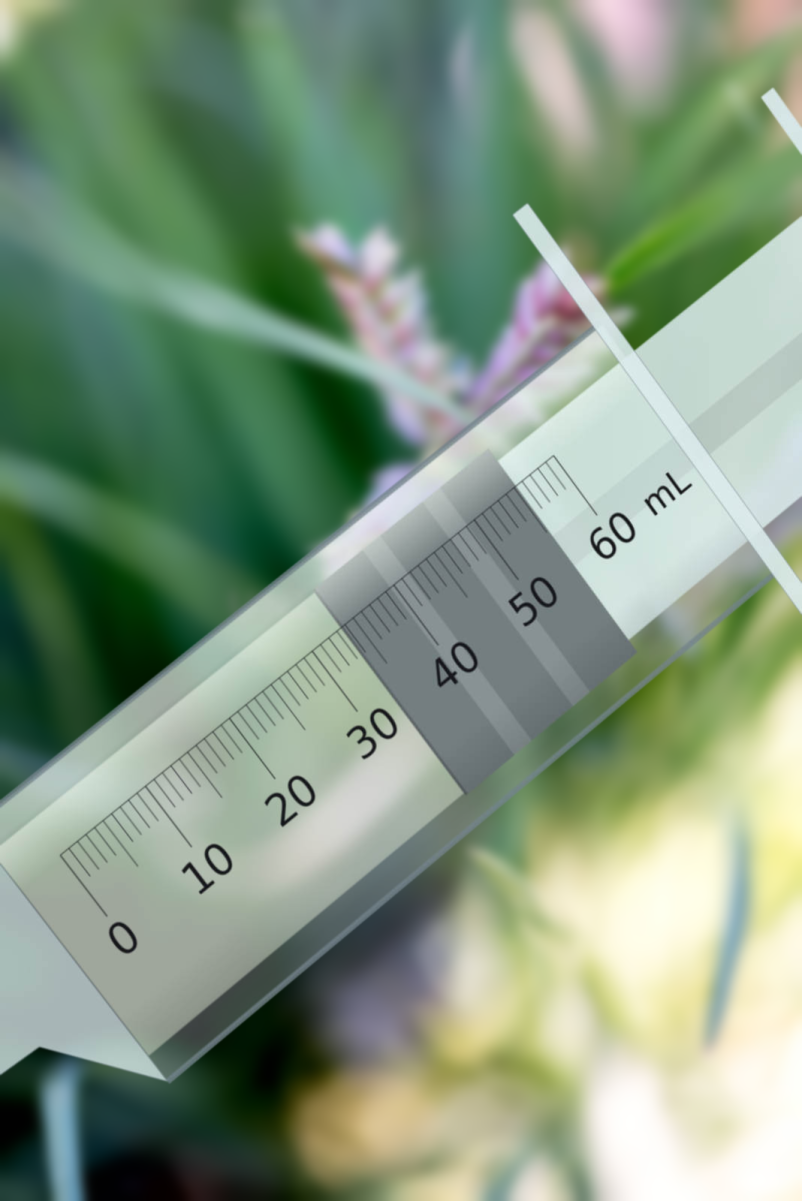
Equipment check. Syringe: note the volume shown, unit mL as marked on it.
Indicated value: 33.5 mL
